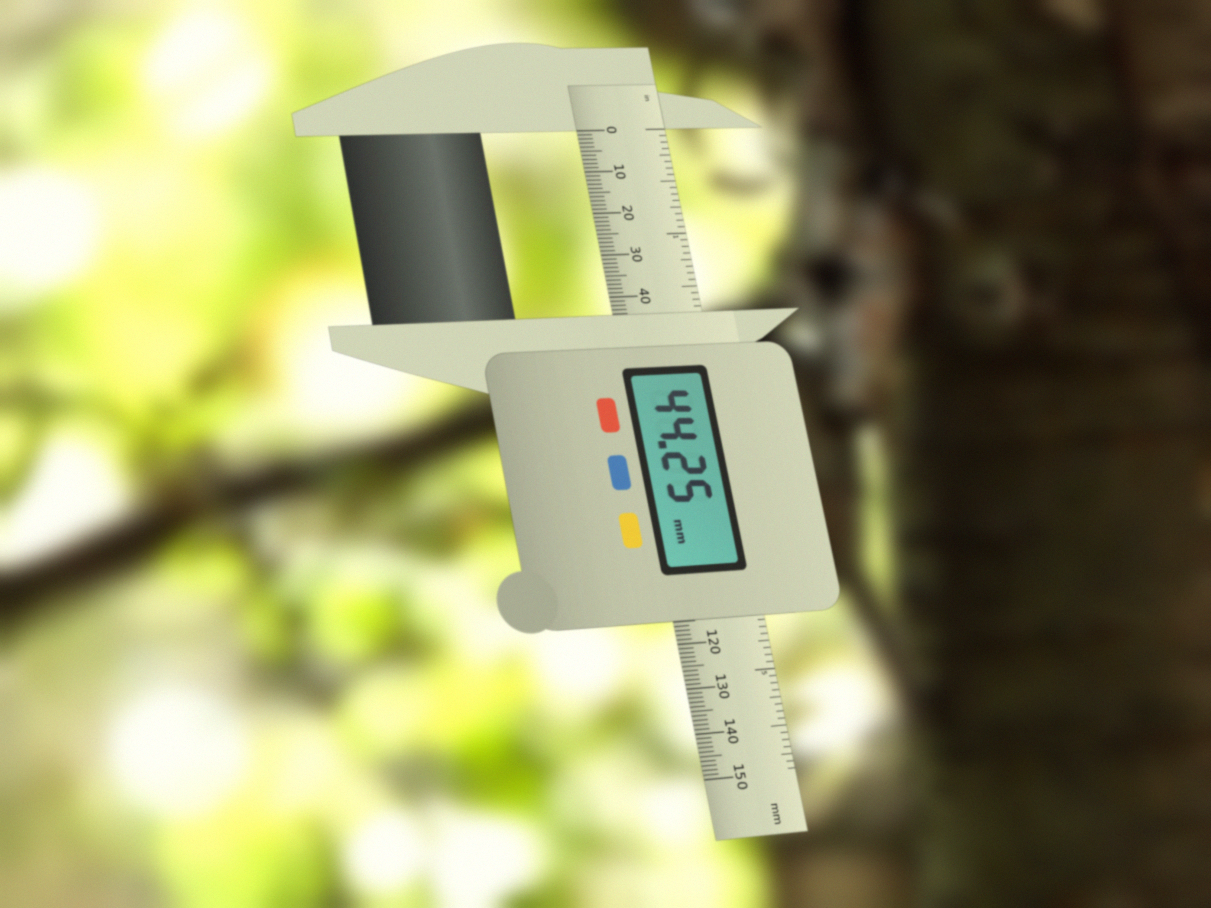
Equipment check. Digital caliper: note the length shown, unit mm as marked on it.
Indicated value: 44.25 mm
